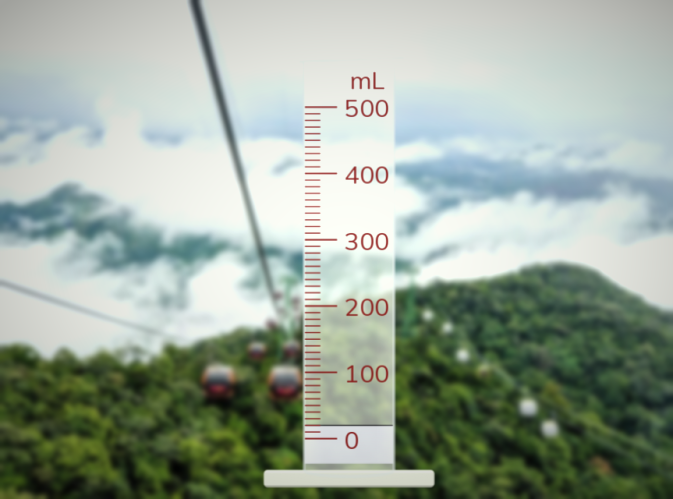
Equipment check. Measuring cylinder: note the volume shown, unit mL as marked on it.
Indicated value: 20 mL
